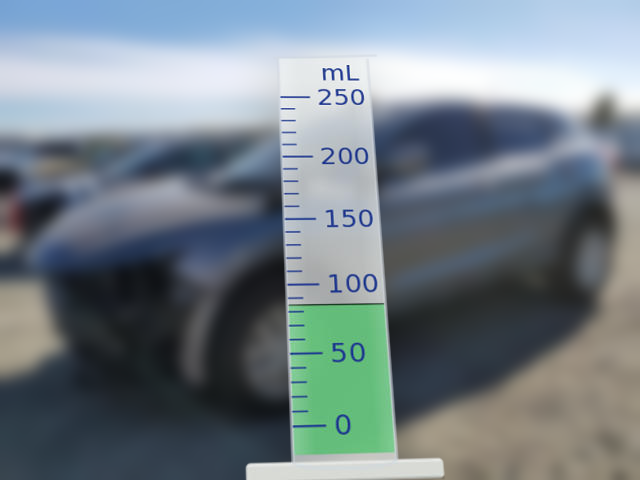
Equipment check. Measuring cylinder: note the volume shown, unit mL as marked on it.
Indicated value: 85 mL
